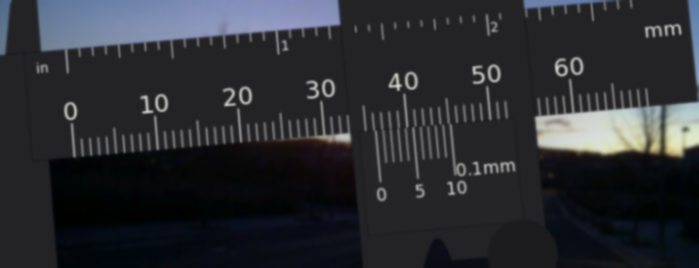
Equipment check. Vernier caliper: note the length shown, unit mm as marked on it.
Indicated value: 36.2 mm
